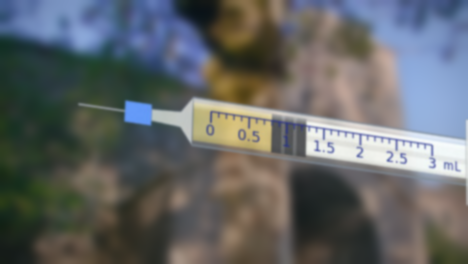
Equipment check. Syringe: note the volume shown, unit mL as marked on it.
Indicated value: 0.8 mL
